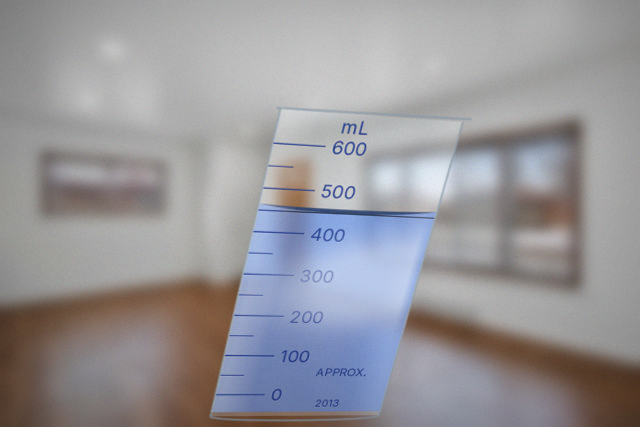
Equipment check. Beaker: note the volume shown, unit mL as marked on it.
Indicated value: 450 mL
